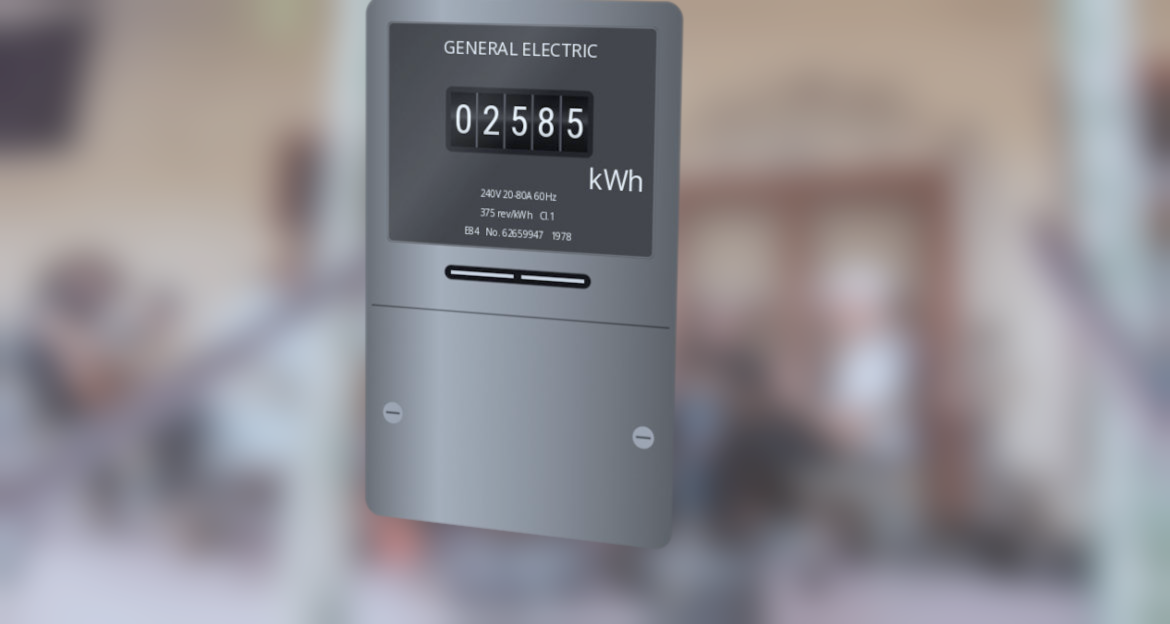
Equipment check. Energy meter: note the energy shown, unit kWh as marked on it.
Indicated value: 2585 kWh
